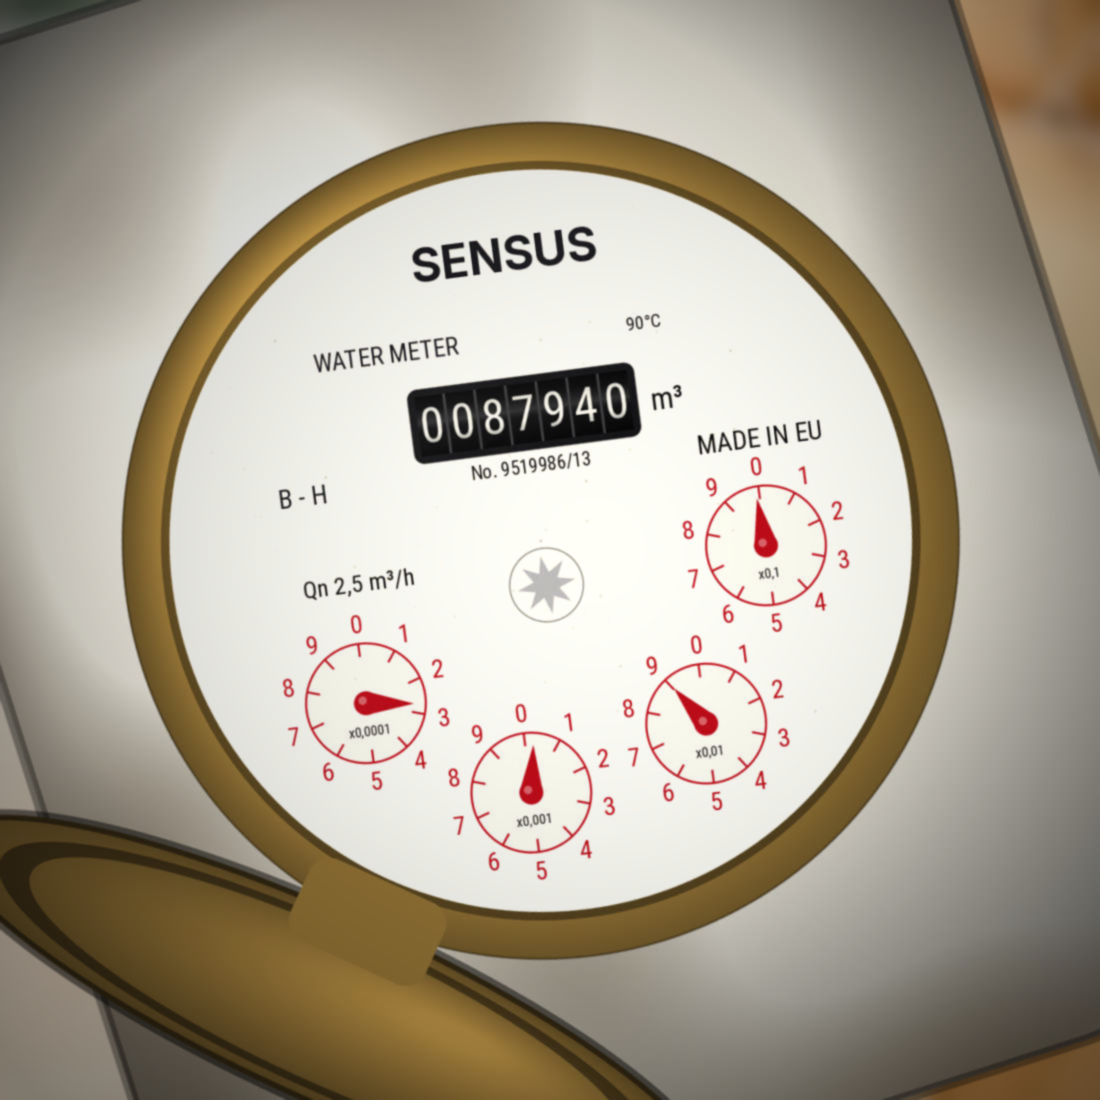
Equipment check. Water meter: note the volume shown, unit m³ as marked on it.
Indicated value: 87939.9902 m³
